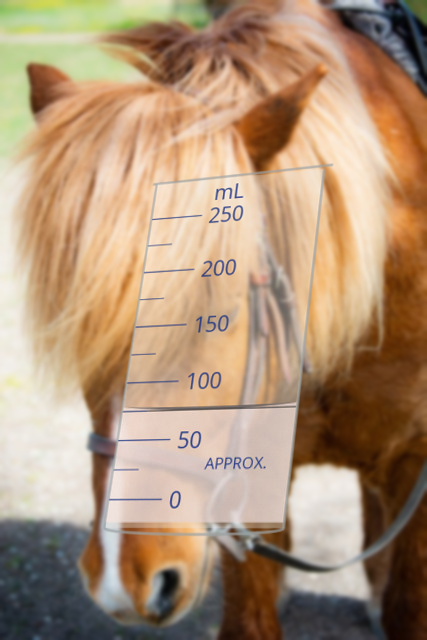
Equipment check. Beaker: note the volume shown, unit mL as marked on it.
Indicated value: 75 mL
